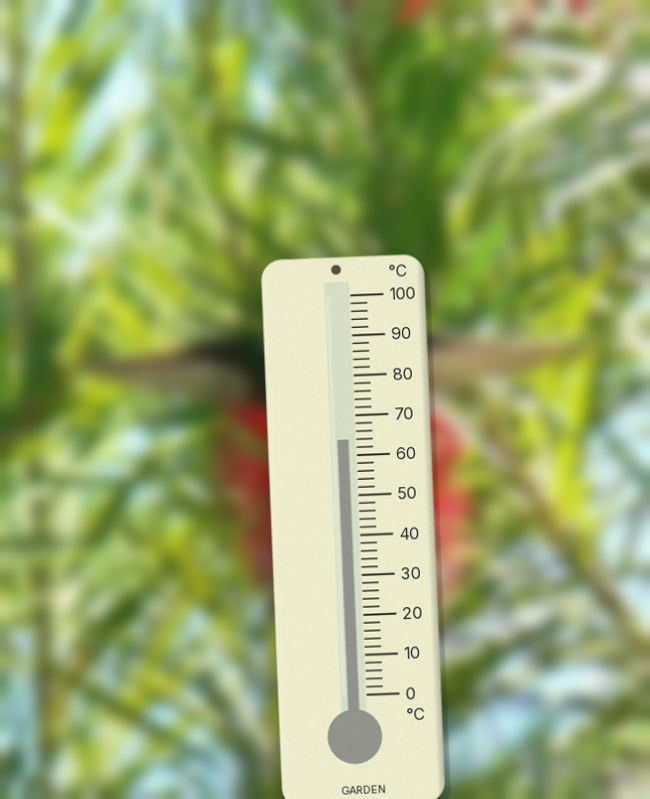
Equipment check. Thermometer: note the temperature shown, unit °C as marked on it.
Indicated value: 64 °C
